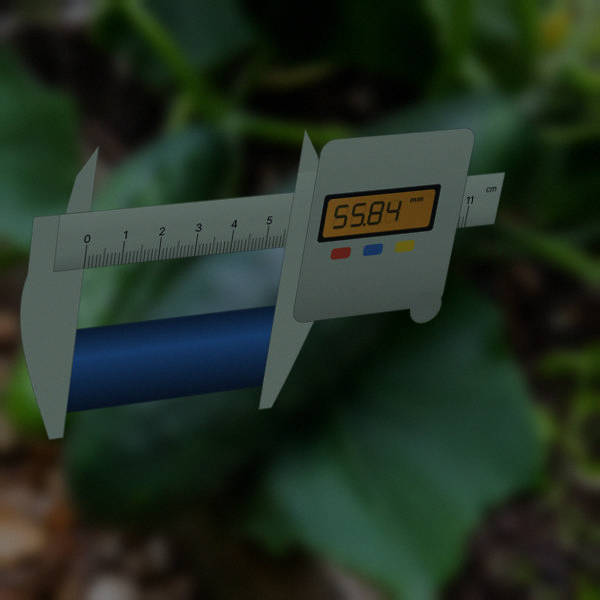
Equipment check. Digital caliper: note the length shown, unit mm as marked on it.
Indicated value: 55.84 mm
